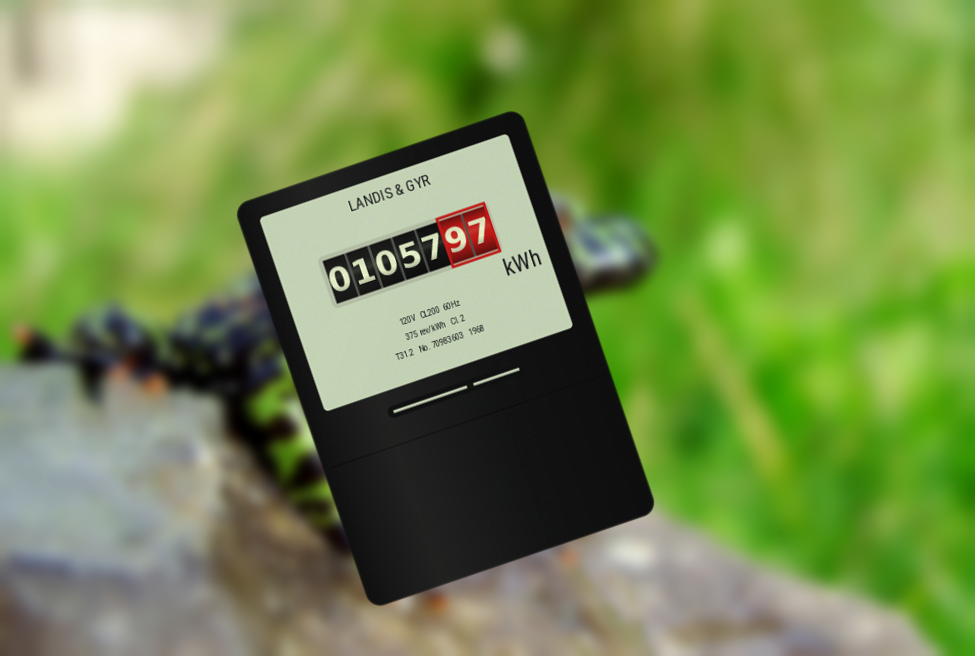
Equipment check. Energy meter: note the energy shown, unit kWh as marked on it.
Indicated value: 1057.97 kWh
